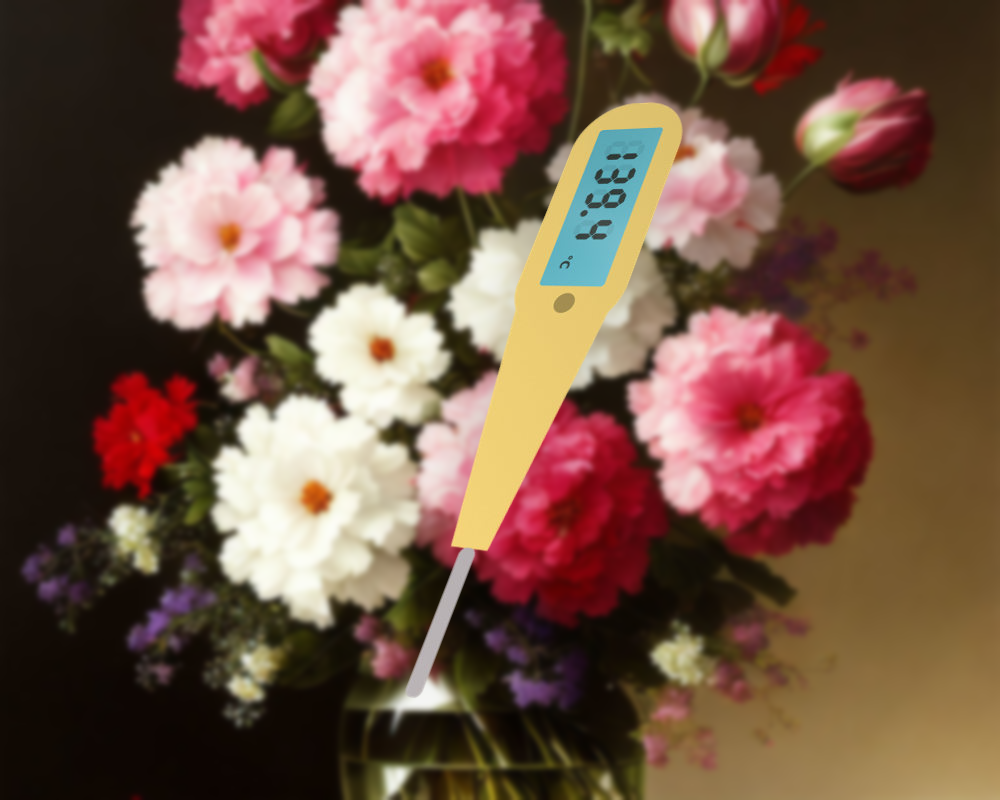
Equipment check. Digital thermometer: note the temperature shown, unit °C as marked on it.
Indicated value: 139.4 °C
